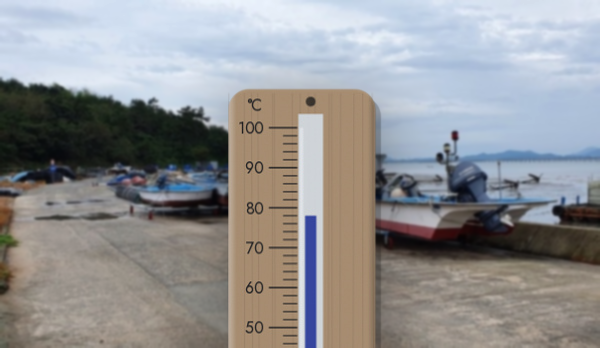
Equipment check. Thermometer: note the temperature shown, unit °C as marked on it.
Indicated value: 78 °C
